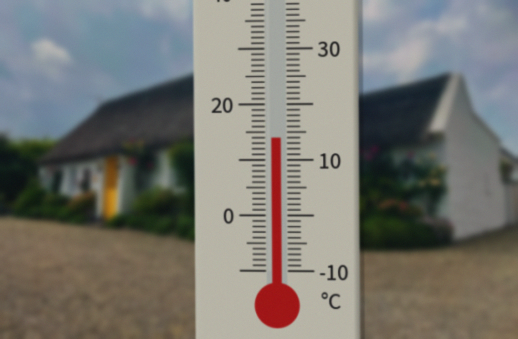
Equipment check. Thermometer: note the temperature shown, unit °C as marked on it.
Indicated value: 14 °C
